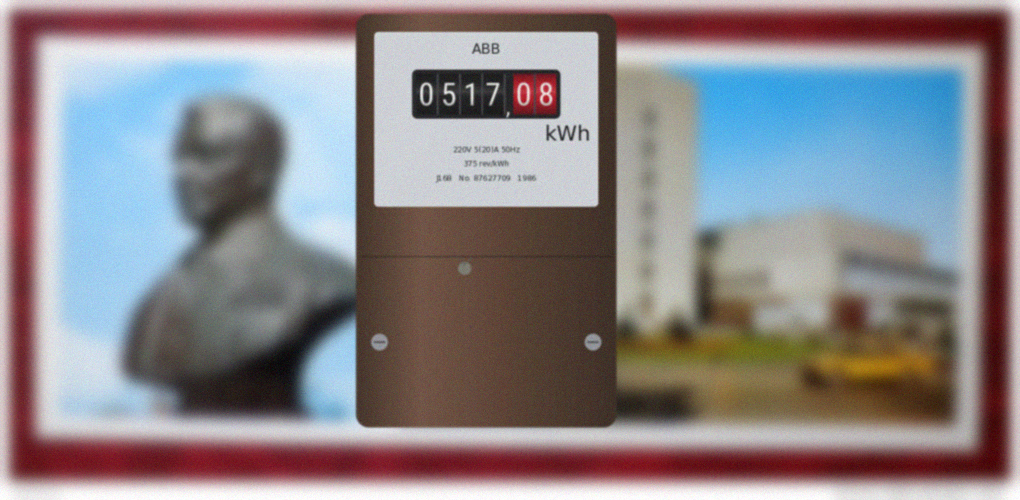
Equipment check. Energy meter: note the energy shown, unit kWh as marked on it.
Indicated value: 517.08 kWh
